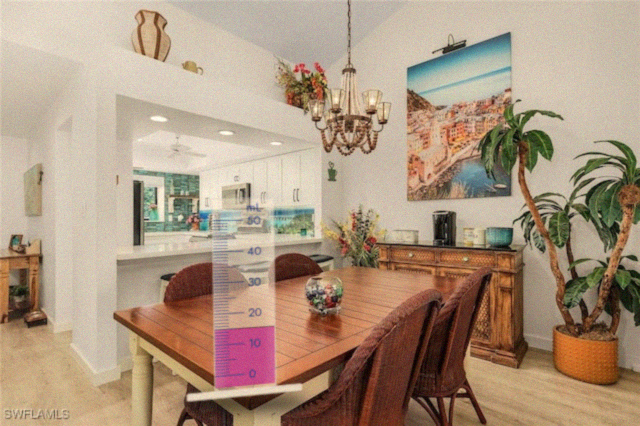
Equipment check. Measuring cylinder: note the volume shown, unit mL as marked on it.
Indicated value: 15 mL
